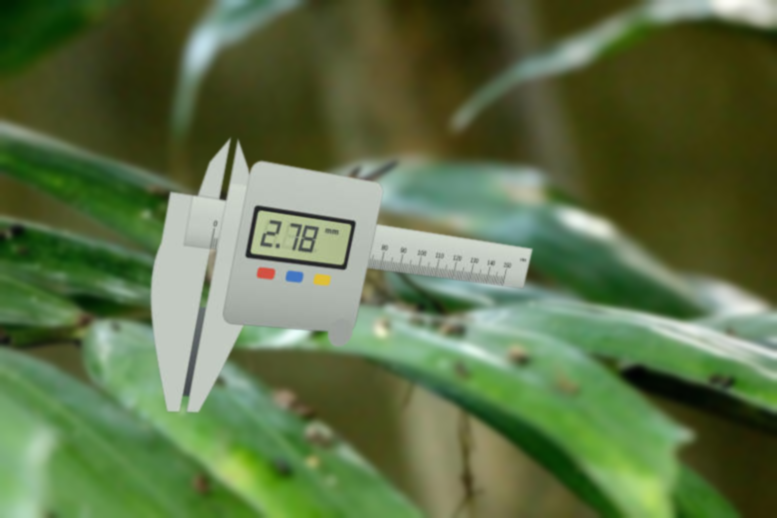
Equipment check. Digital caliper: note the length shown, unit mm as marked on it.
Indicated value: 2.78 mm
